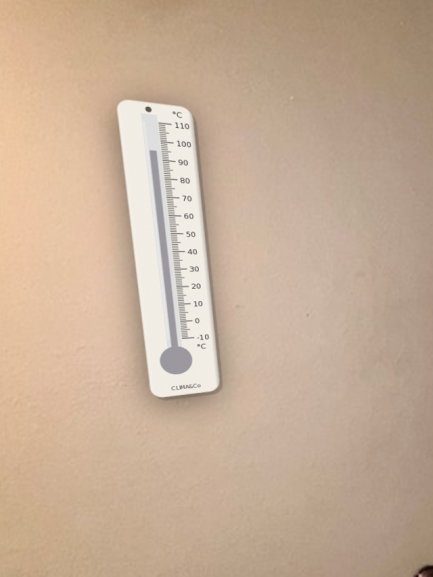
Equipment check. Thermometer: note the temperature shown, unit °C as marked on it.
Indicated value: 95 °C
